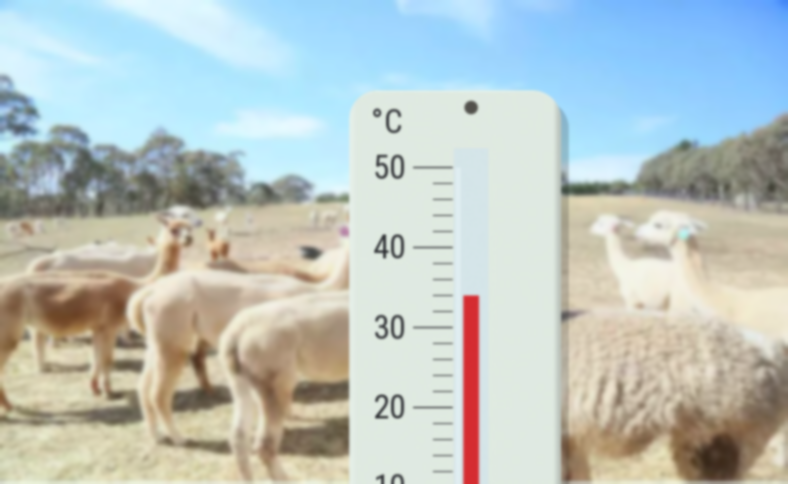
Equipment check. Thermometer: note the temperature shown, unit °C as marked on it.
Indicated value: 34 °C
